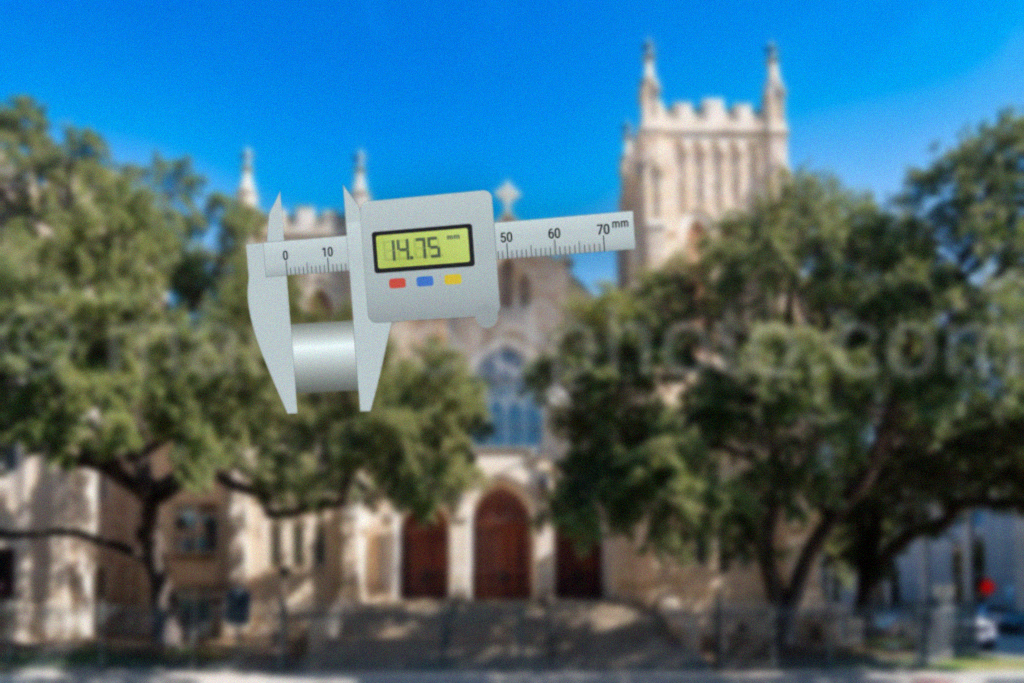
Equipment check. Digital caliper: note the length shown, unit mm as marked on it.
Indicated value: 14.75 mm
